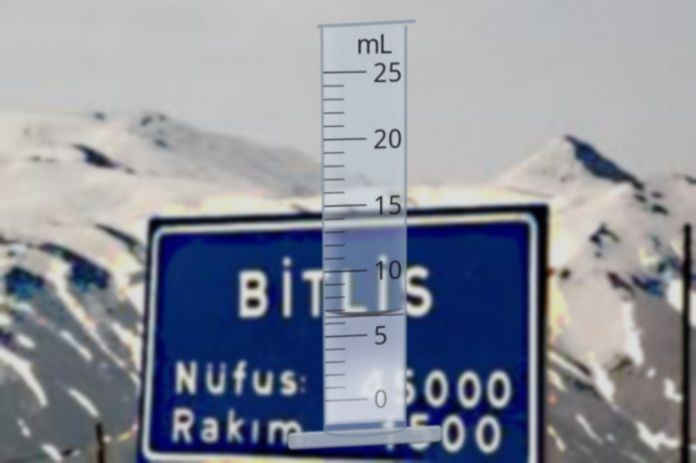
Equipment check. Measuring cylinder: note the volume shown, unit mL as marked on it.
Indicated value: 6.5 mL
